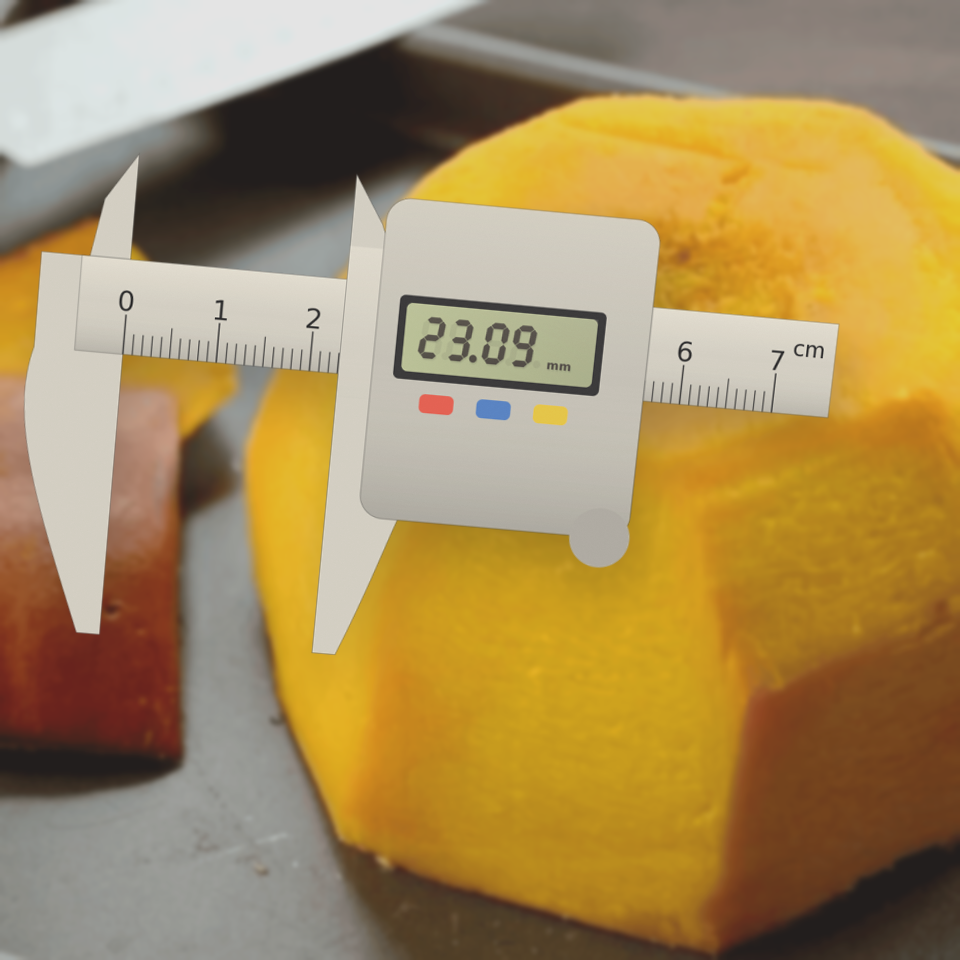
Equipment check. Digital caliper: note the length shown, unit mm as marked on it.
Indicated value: 23.09 mm
